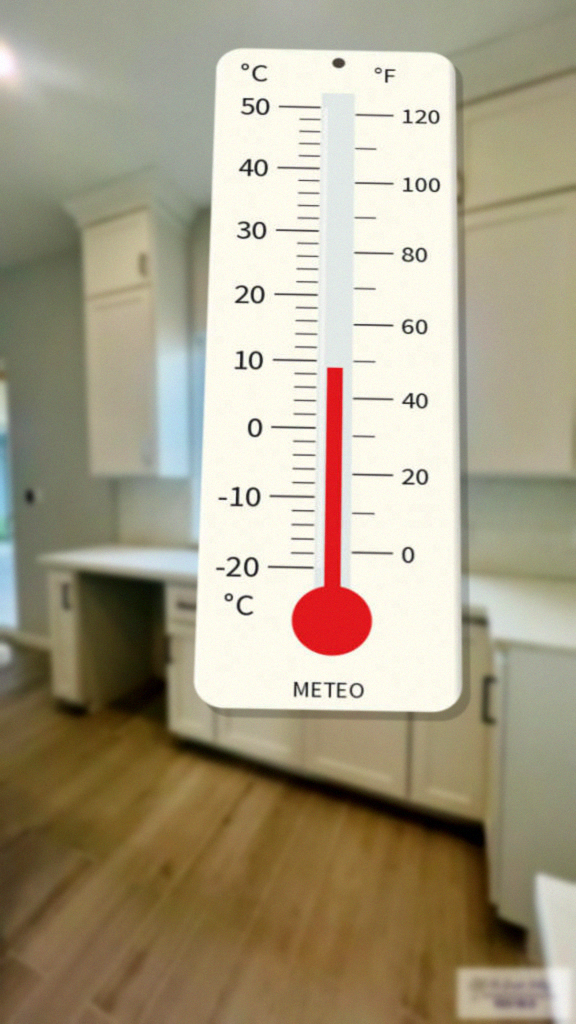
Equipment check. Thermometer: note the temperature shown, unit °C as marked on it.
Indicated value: 9 °C
